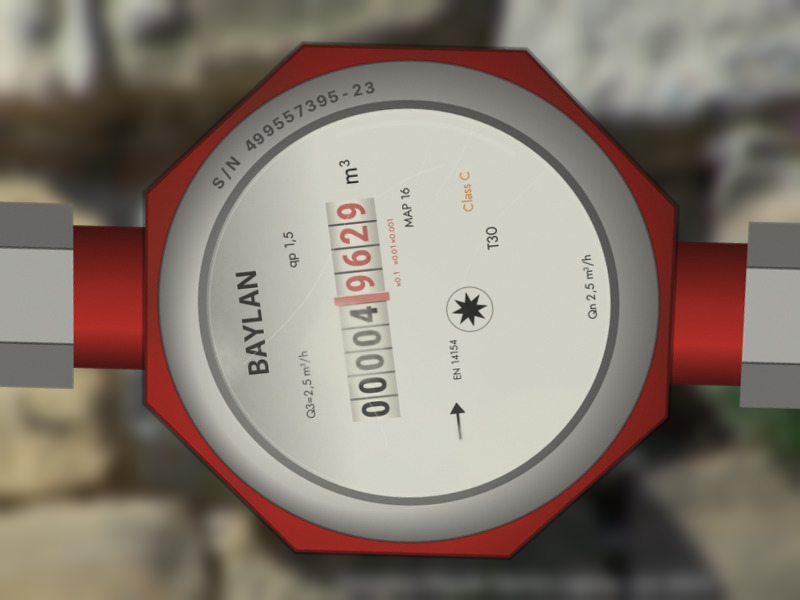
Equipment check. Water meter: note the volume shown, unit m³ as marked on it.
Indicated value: 4.9629 m³
